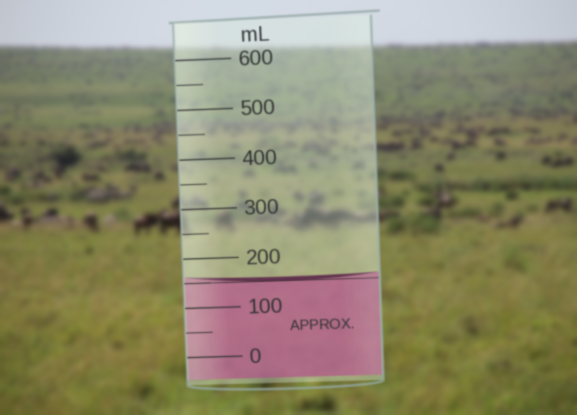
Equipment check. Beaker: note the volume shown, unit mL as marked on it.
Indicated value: 150 mL
